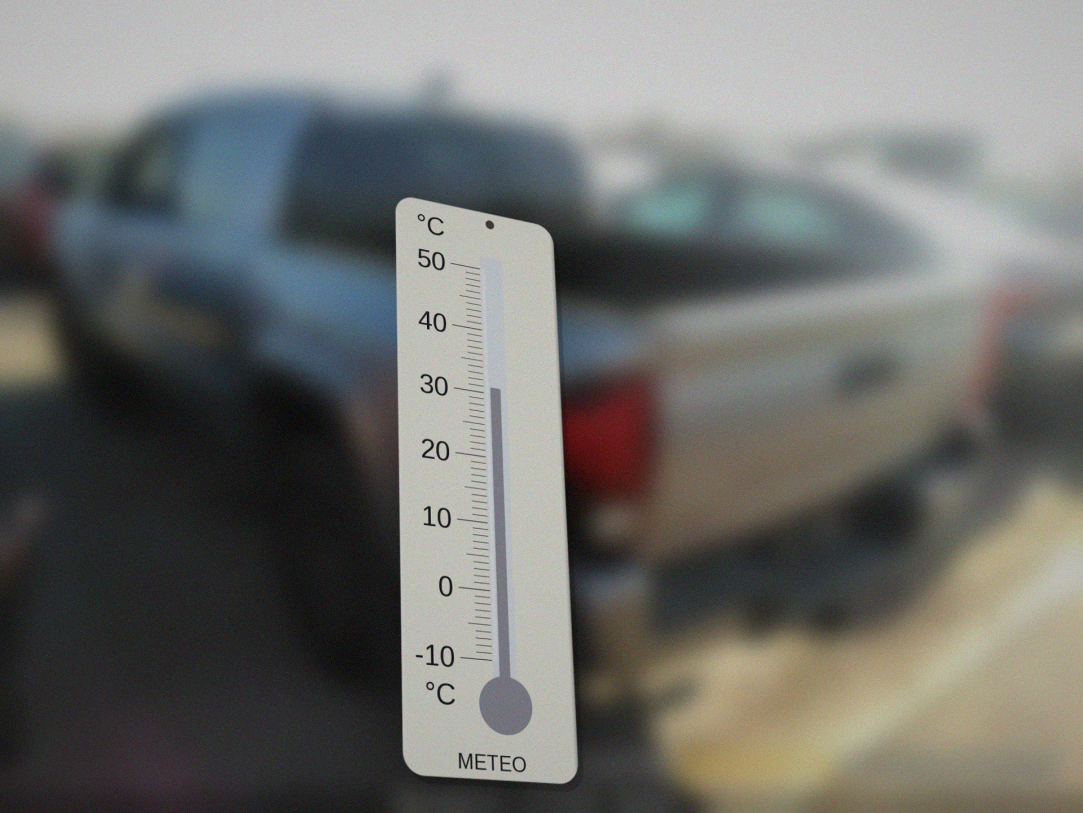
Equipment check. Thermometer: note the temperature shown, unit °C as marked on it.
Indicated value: 31 °C
